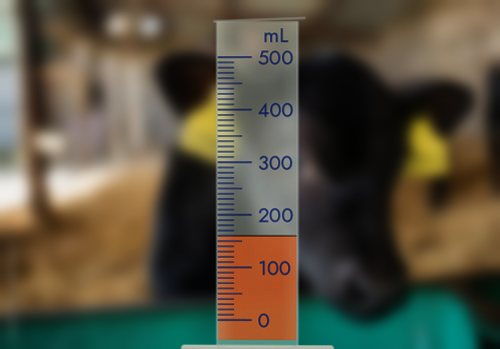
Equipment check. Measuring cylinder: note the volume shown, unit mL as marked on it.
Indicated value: 160 mL
